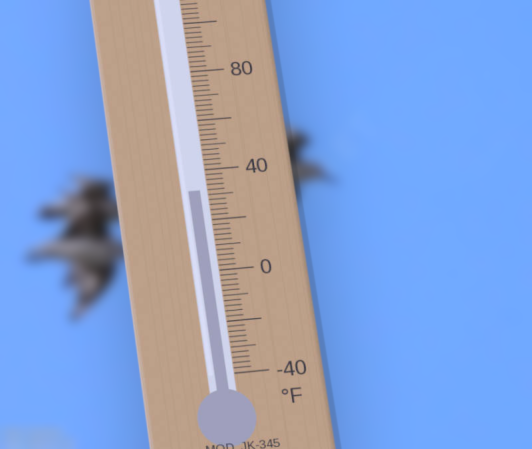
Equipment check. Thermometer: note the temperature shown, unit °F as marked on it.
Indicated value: 32 °F
